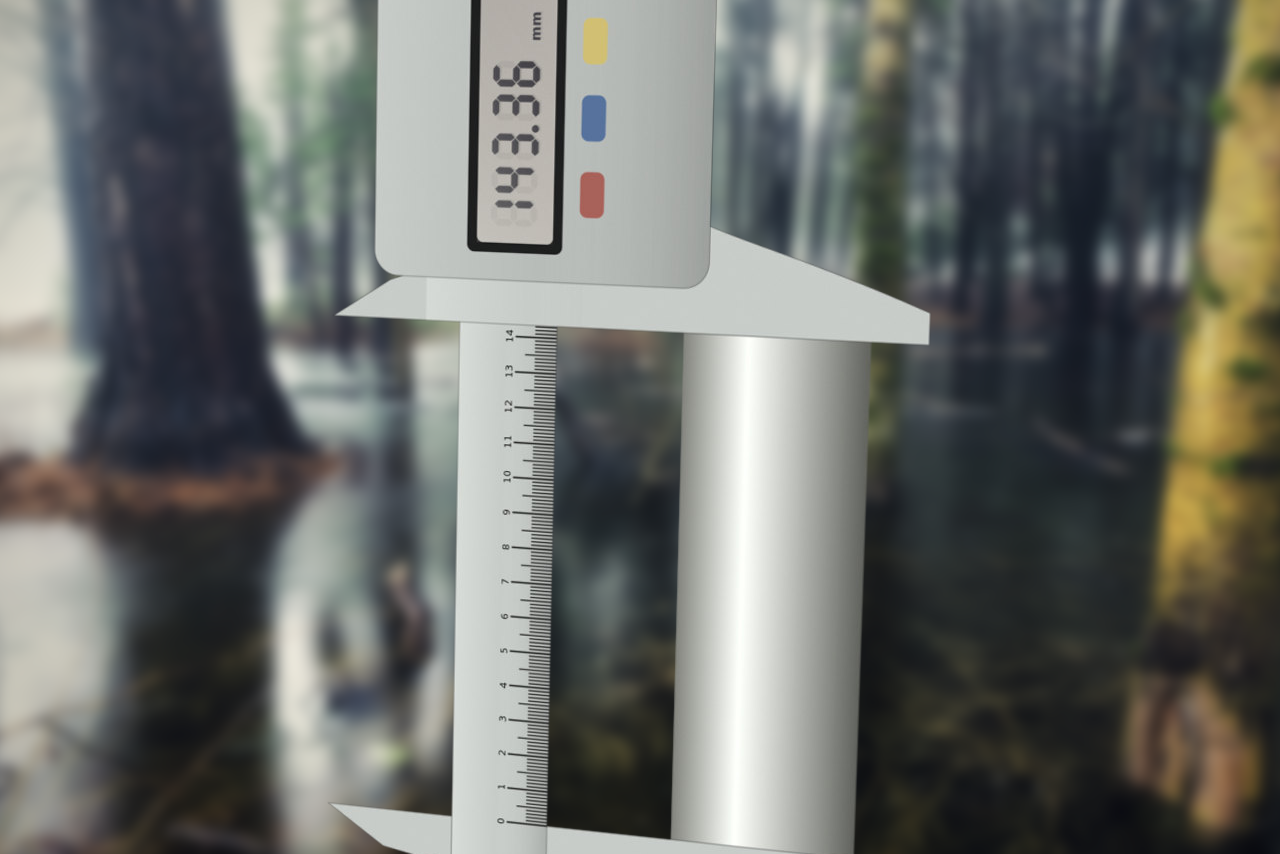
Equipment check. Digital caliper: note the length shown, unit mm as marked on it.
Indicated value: 143.36 mm
